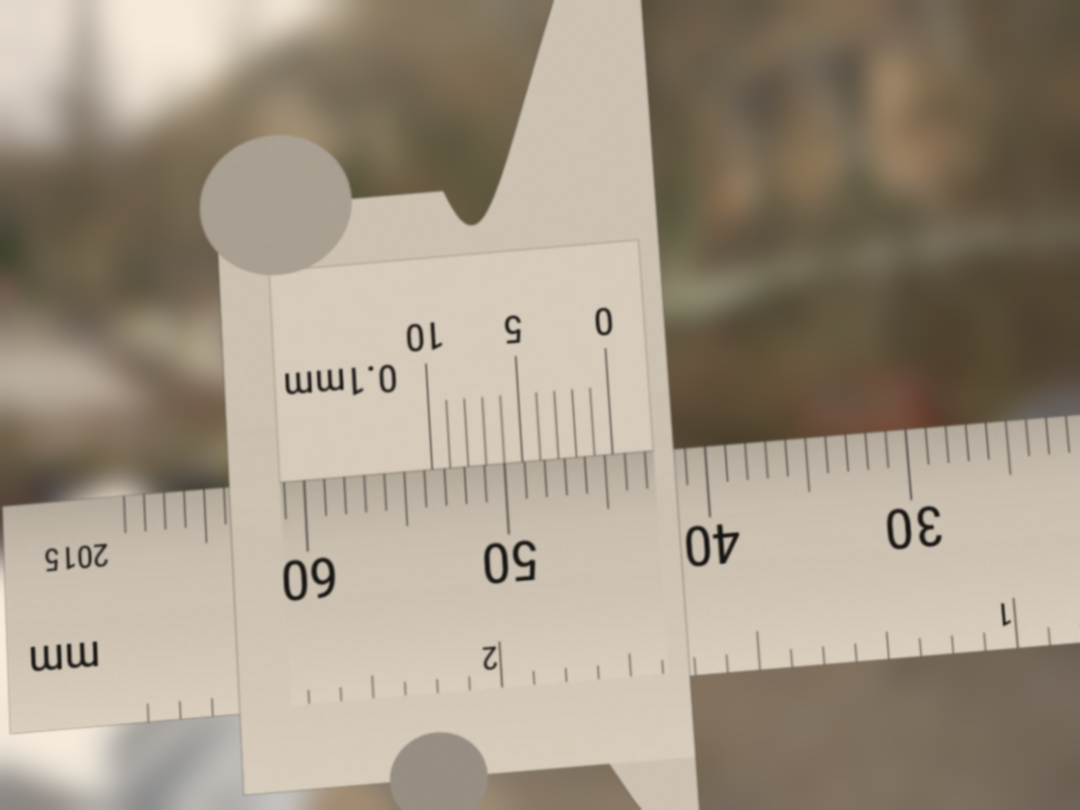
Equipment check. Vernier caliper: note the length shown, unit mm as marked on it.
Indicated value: 44.6 mm
